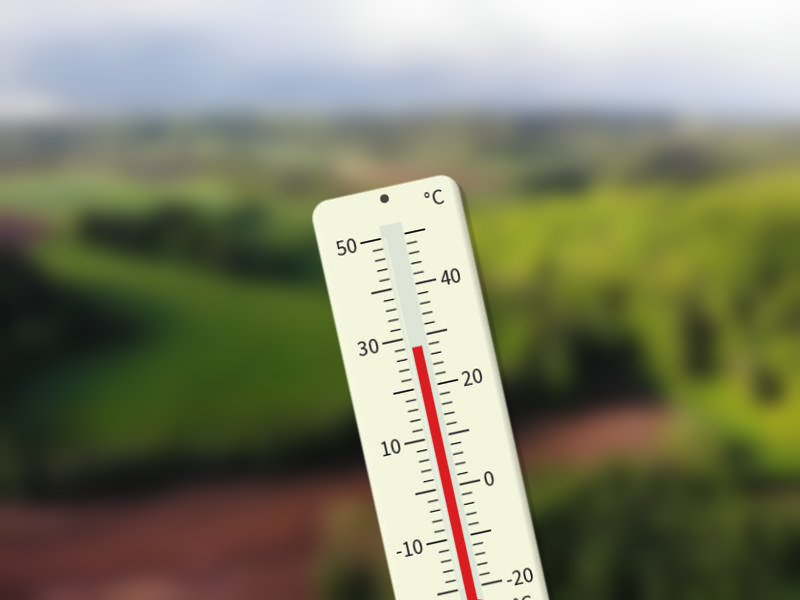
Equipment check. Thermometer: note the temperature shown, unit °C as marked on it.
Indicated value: 28 °C
